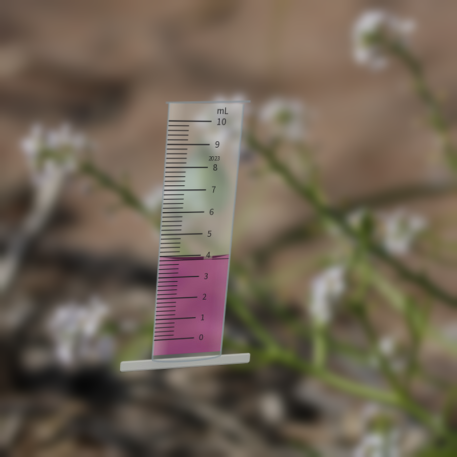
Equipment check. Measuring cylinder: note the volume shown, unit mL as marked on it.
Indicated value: 3.8 mL
